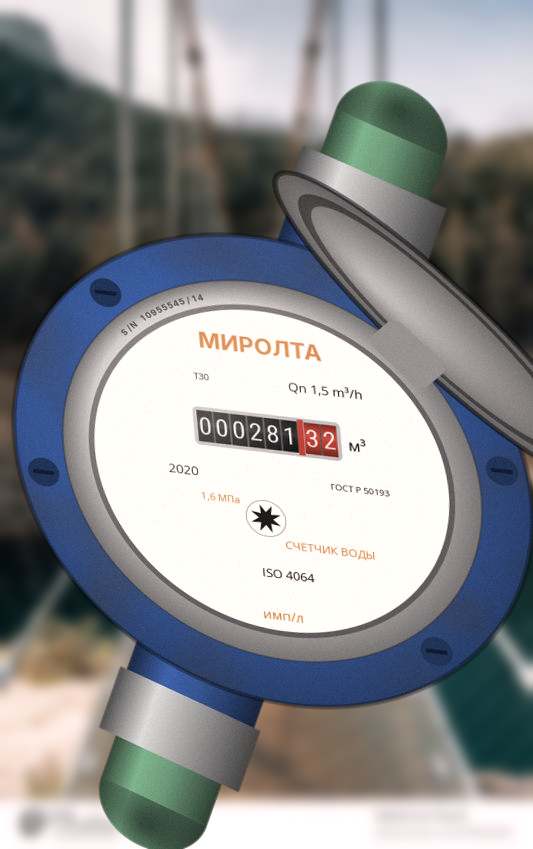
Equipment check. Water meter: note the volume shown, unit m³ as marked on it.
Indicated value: 281.32 m³
